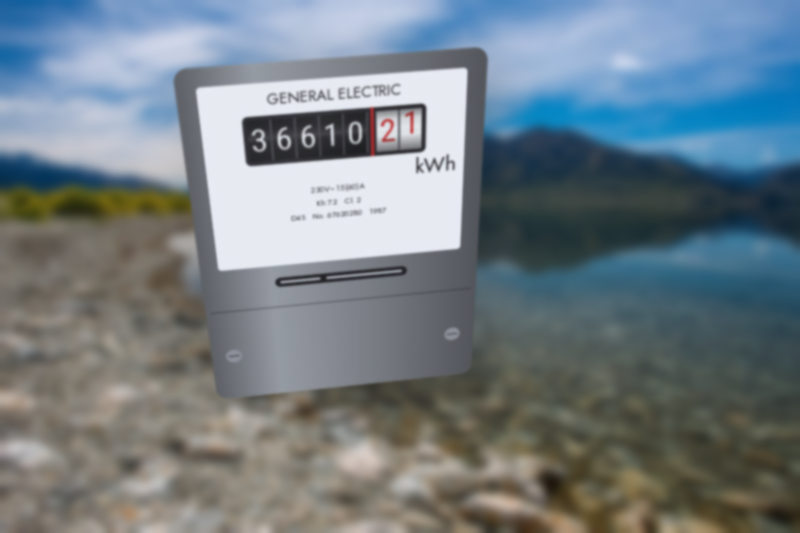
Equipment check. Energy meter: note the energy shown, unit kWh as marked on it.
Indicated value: 36610.21 kWh
